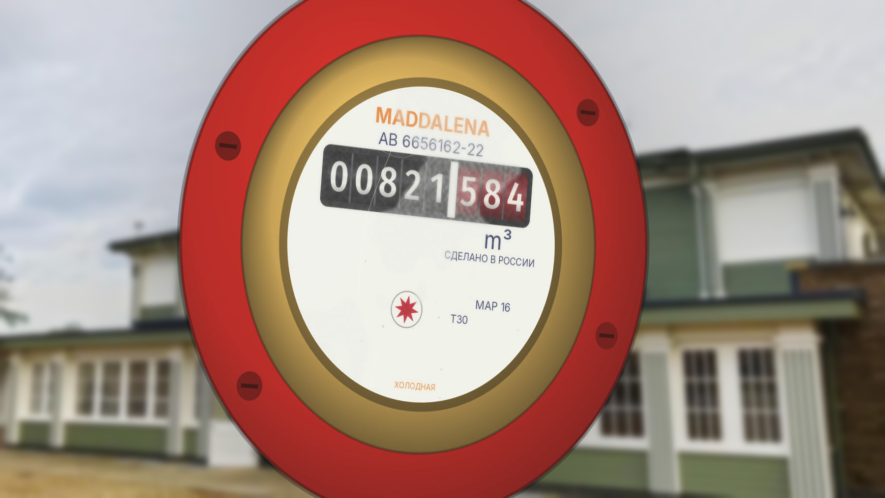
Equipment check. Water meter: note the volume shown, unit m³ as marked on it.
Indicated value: 821.584 m³
